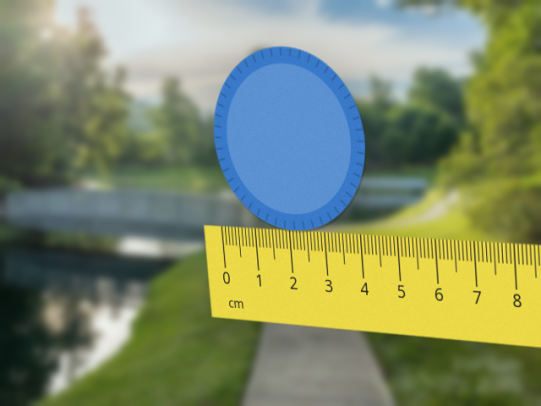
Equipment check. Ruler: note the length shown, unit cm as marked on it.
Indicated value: 4.3 cm
